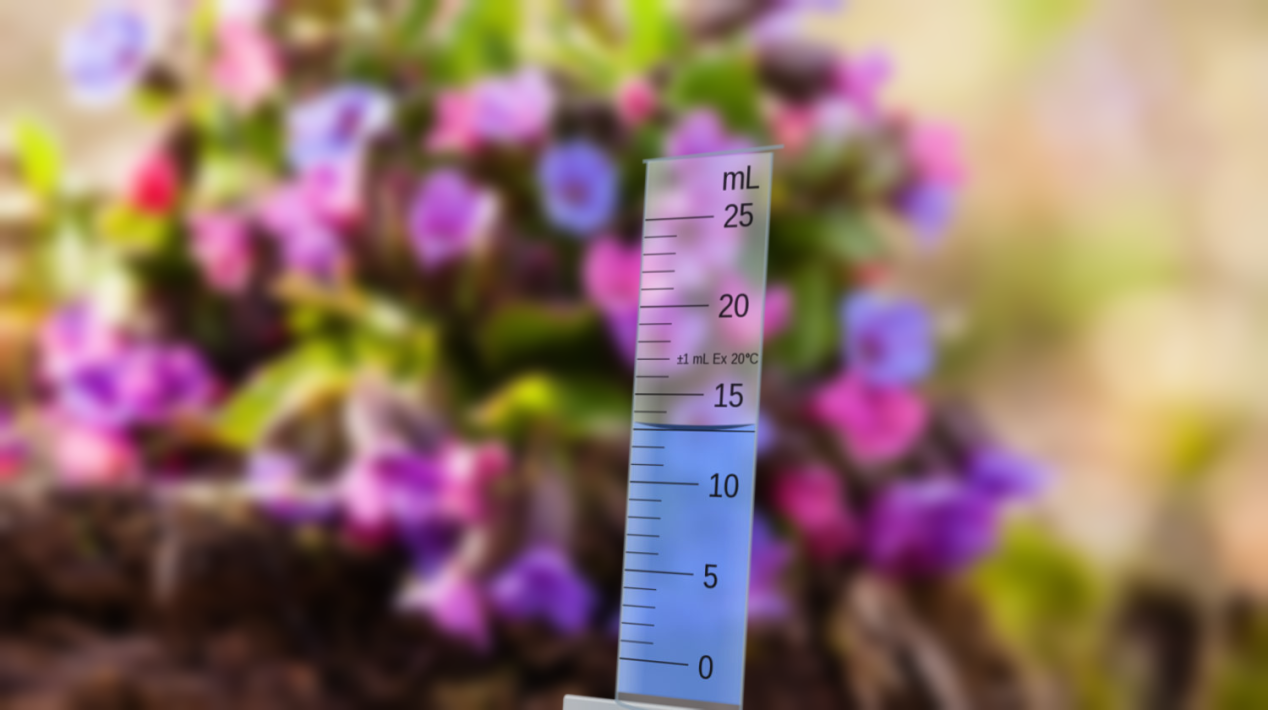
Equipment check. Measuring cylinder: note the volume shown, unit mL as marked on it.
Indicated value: 13 mL
